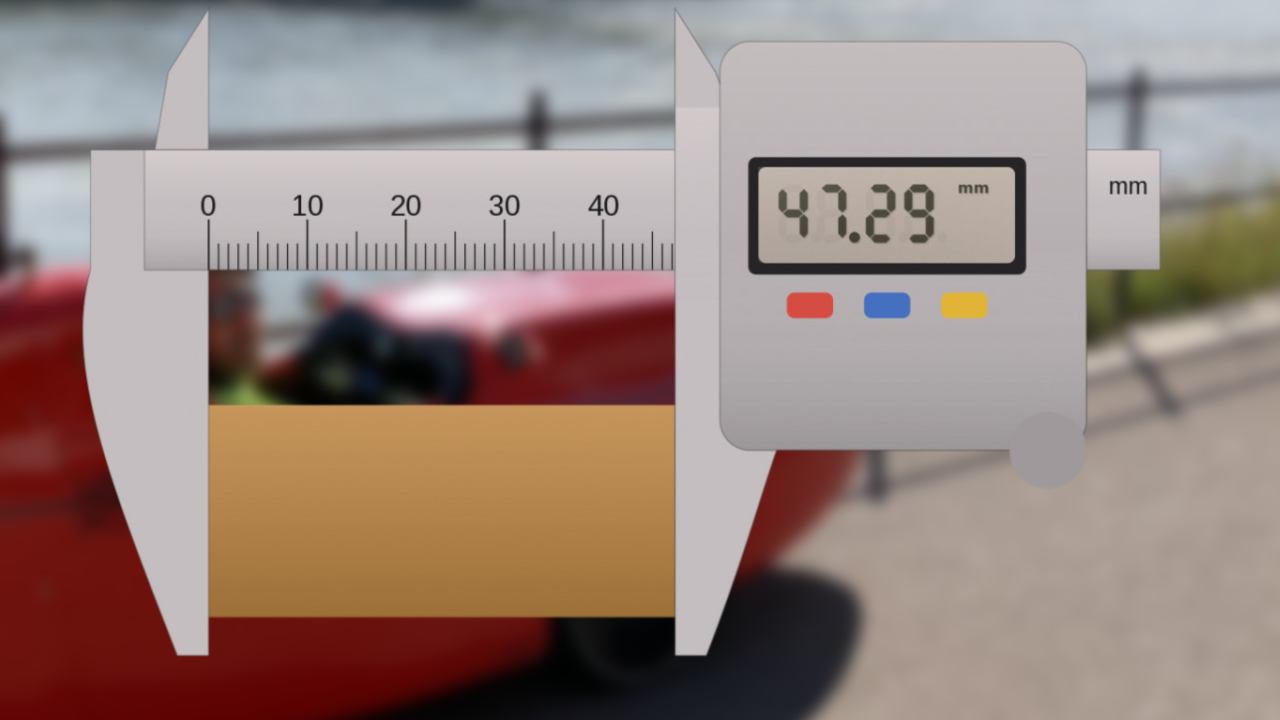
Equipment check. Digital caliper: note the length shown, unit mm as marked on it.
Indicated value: 47.29 mm
